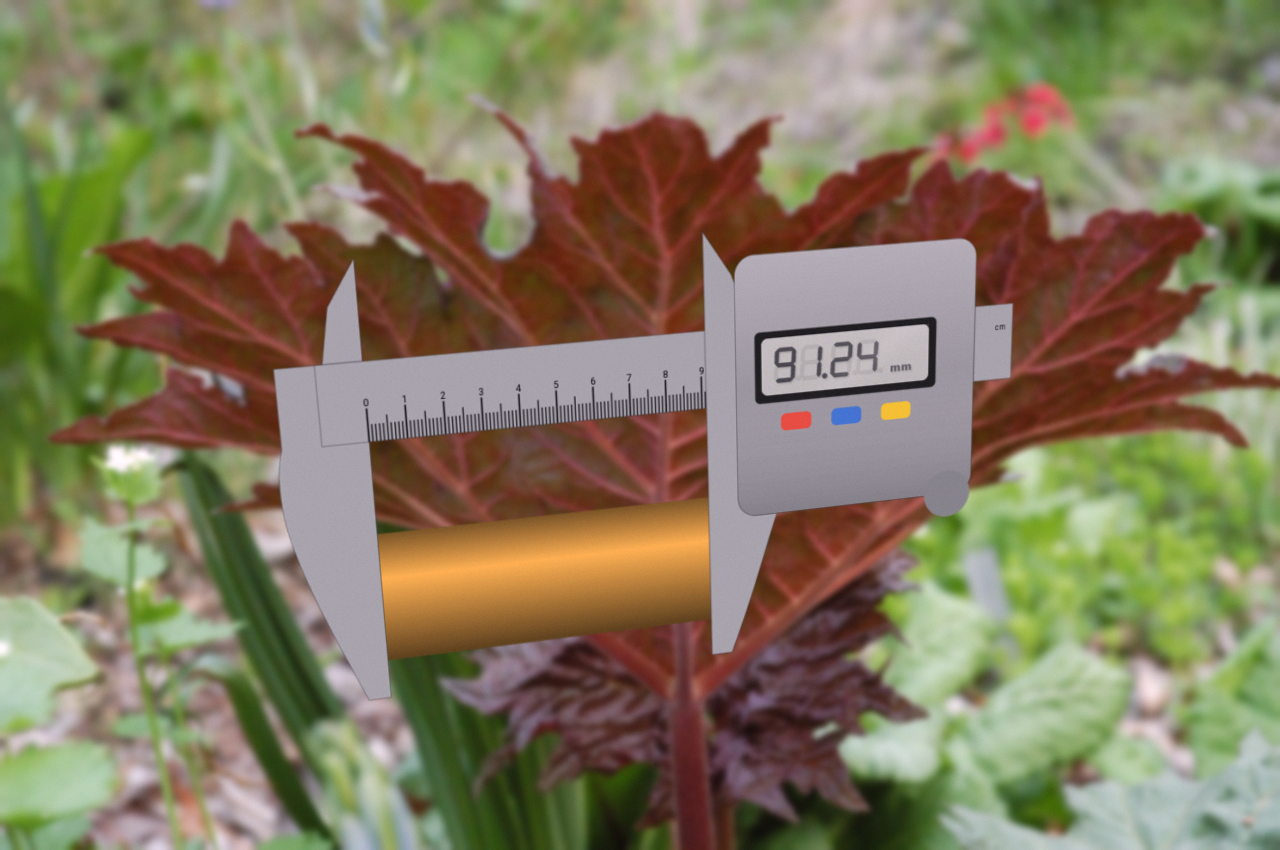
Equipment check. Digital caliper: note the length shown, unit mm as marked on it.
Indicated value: 91.24 mm
